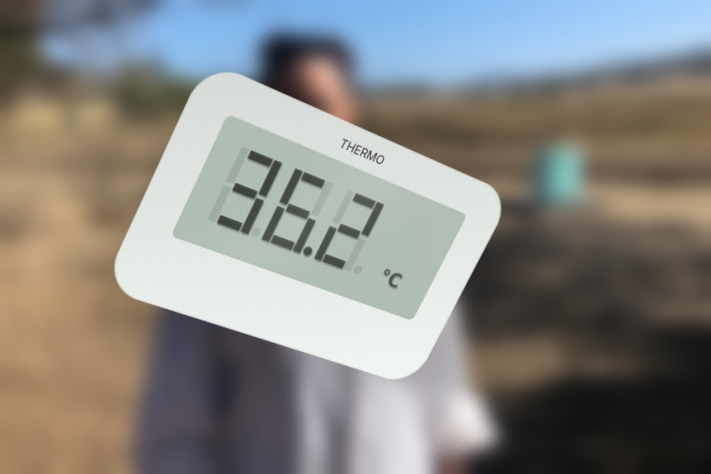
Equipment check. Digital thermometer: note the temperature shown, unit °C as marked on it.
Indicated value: 36.2 °C
